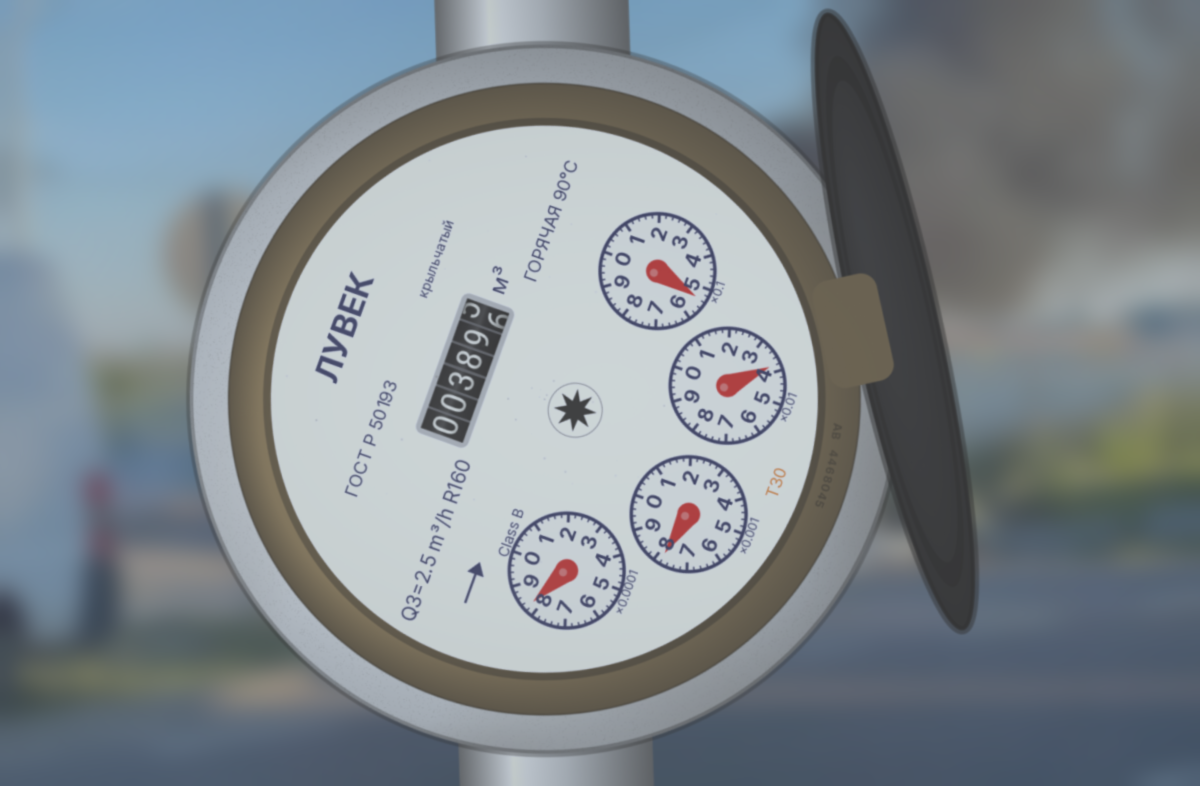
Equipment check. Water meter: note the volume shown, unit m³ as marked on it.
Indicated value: 3895.5378 m³
